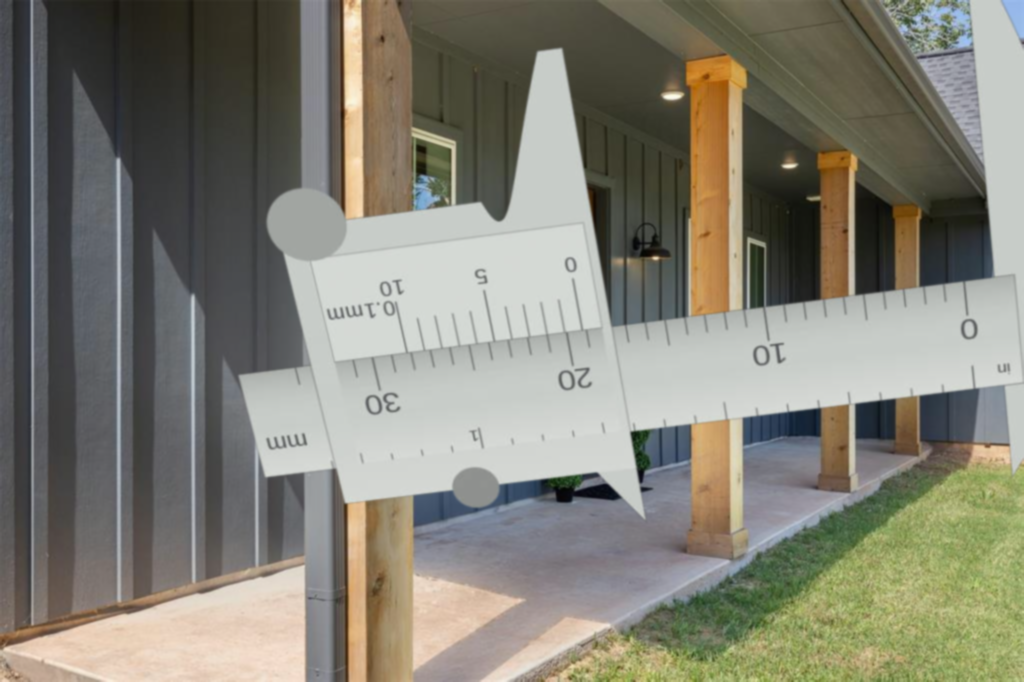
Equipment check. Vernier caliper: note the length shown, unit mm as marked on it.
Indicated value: 19.2 mm
